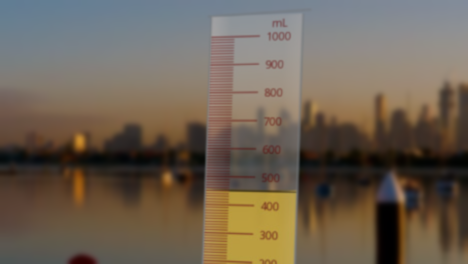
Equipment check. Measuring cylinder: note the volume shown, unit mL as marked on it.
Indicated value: 450 mL
